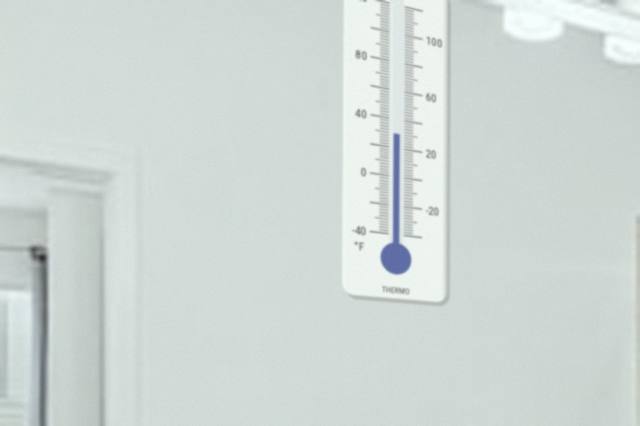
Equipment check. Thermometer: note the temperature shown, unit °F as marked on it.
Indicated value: 30 °F
